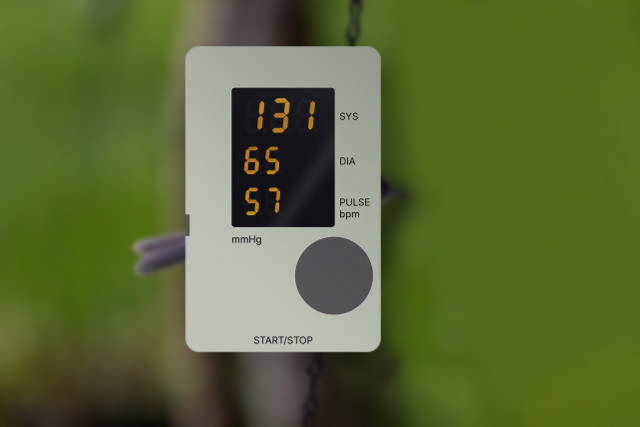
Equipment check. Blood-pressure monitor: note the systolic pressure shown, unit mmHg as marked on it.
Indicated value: 131 mmHg
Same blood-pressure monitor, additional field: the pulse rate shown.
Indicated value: 57 bpm
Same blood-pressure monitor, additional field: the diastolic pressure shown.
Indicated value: 65 mmHg
